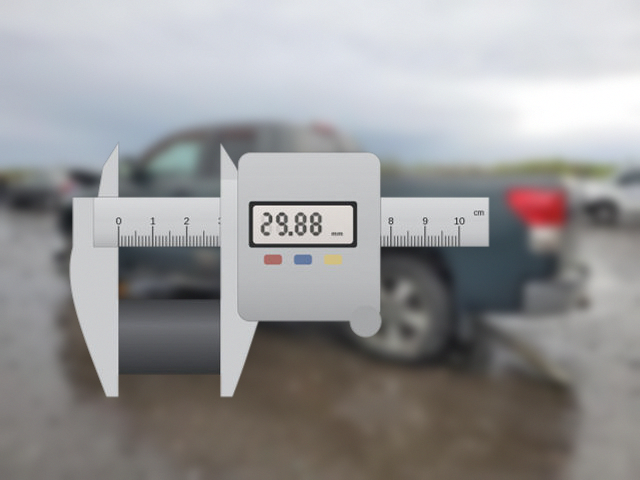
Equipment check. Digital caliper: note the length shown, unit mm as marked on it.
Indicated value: 29.88 mm
